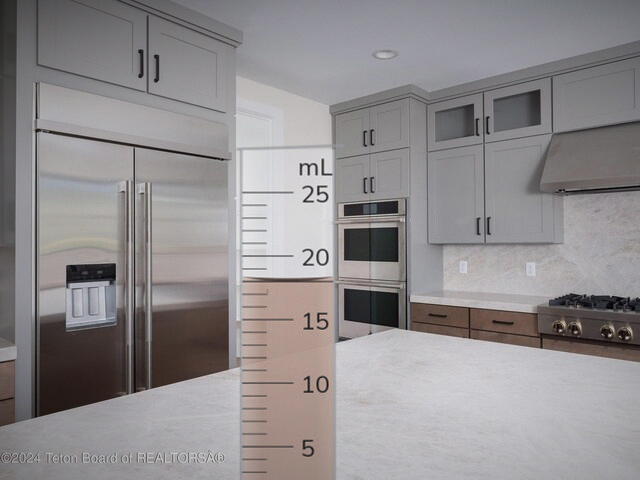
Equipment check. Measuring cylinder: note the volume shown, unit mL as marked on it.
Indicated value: 18 mL
